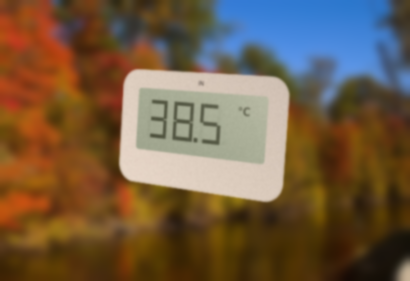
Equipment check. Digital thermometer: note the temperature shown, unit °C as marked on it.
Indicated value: 38.5 °C
